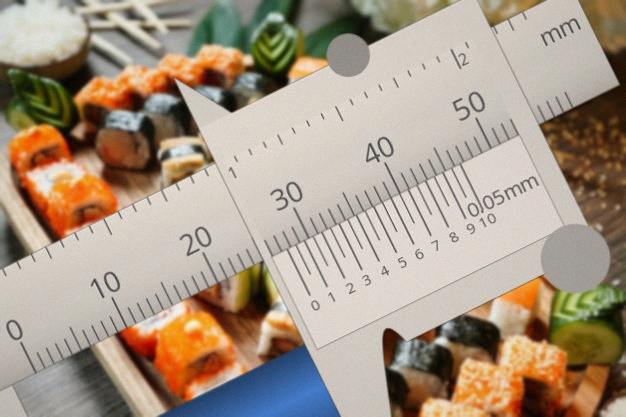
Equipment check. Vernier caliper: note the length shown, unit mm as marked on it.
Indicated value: 27.6 mm
